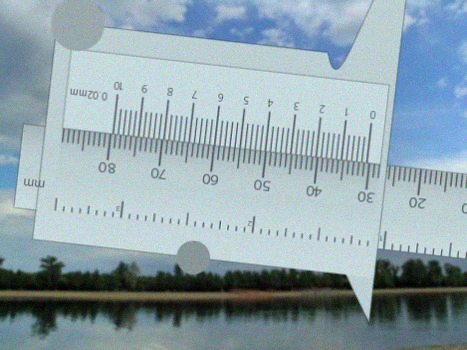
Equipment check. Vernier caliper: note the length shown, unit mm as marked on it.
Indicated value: 30.5 mm
